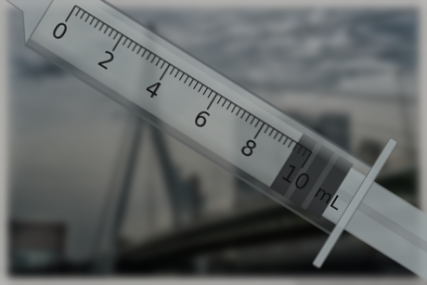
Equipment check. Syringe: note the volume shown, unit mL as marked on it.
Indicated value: 9.4 mL
